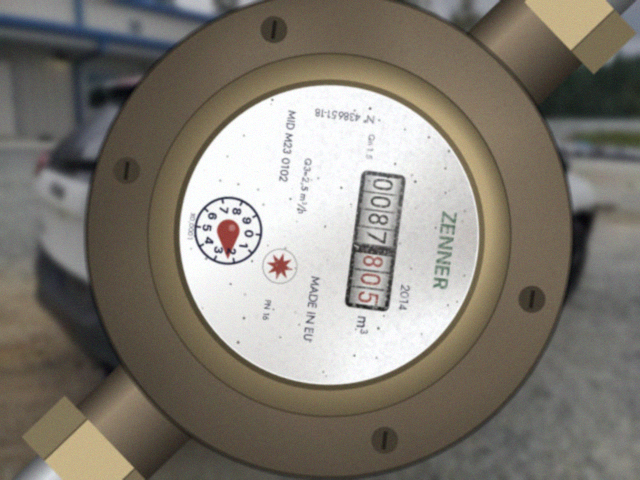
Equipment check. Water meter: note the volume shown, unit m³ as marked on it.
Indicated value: 87.8052 m³
